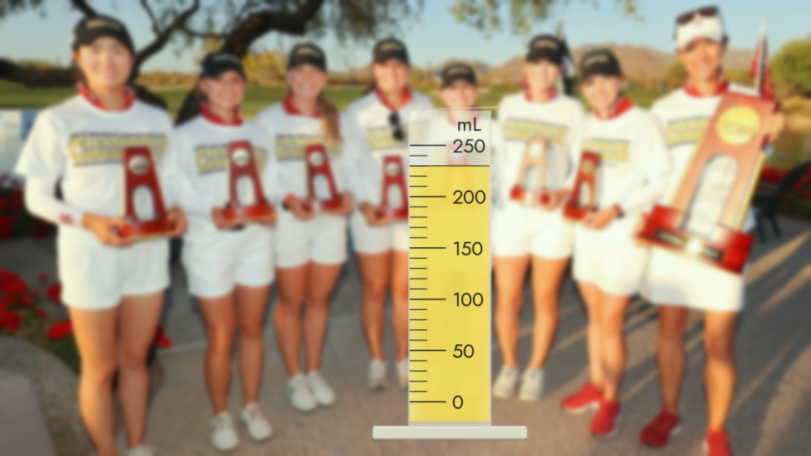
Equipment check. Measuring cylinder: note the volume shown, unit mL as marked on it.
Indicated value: 230 mL
